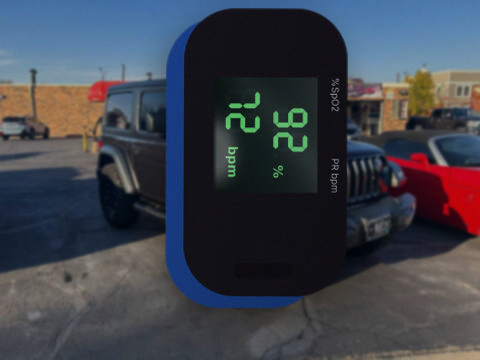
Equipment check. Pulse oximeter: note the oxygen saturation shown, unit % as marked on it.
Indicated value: 92 %
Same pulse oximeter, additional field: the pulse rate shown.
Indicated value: 72 bpm
